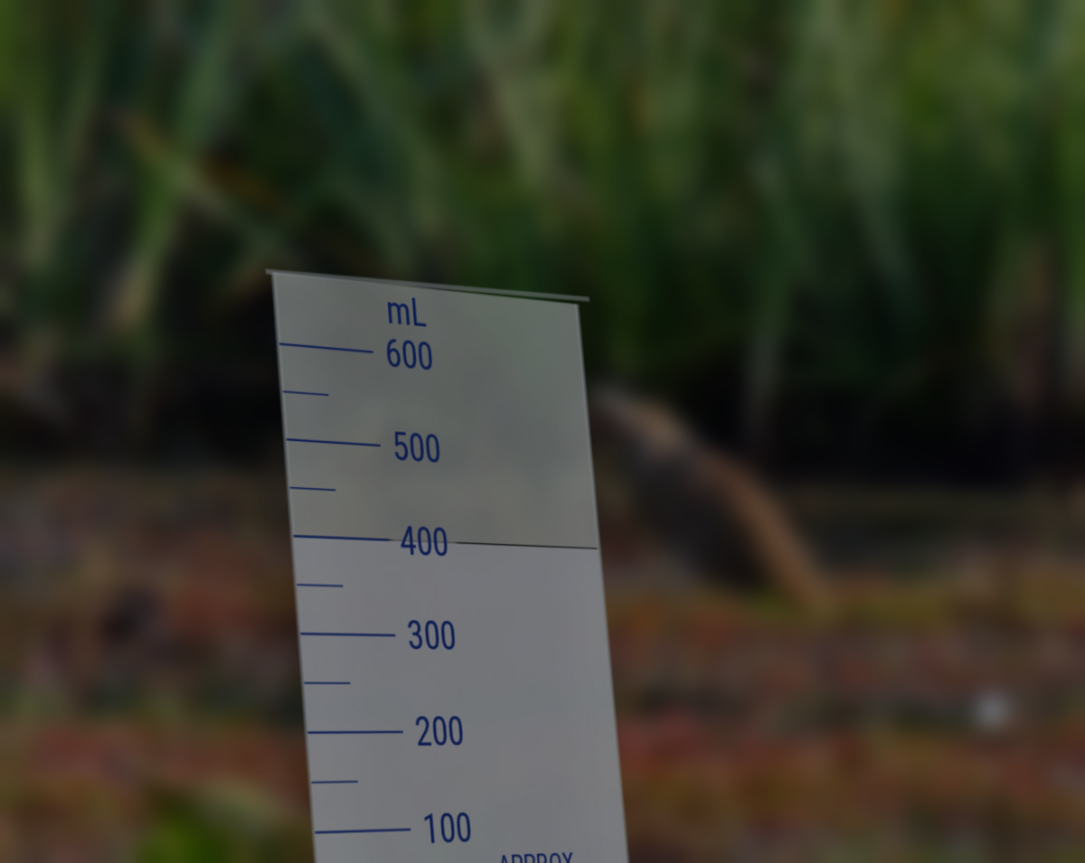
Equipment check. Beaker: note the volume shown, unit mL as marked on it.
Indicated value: 400 mL
